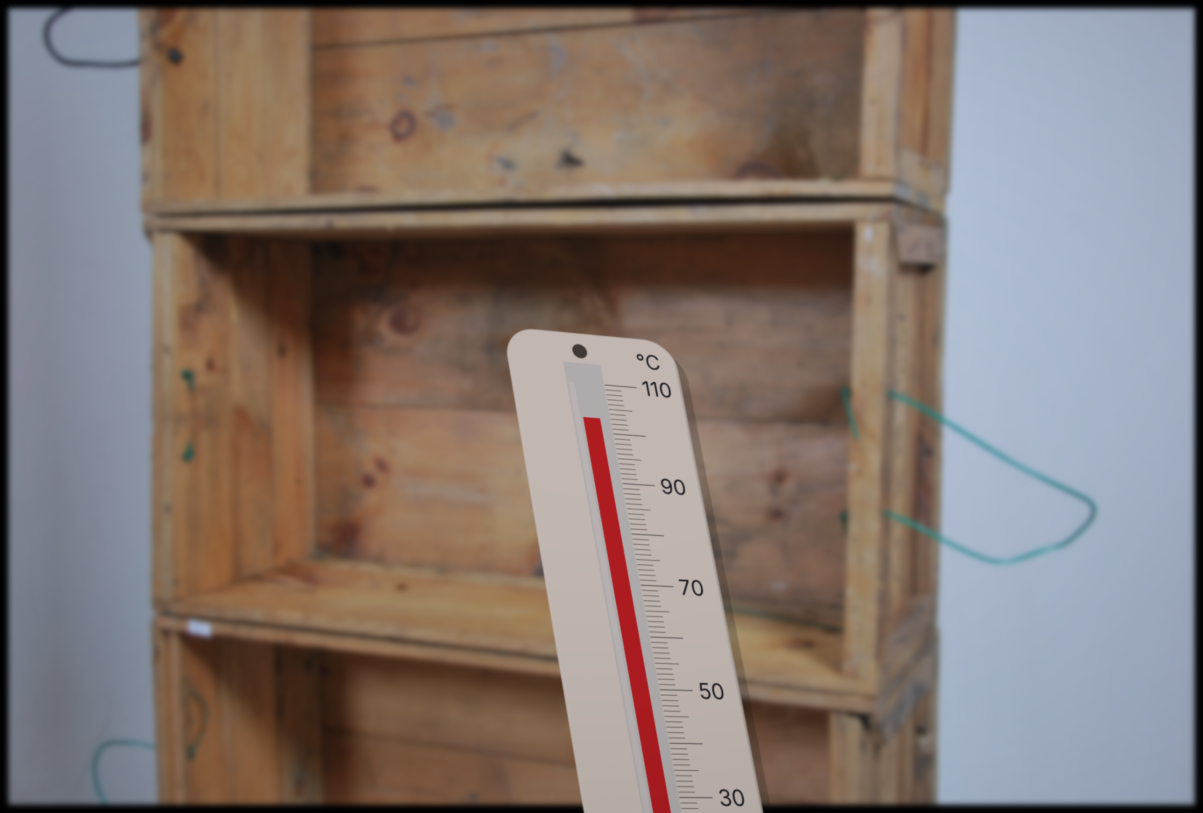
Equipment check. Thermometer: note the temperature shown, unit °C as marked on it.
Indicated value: 103 °C
